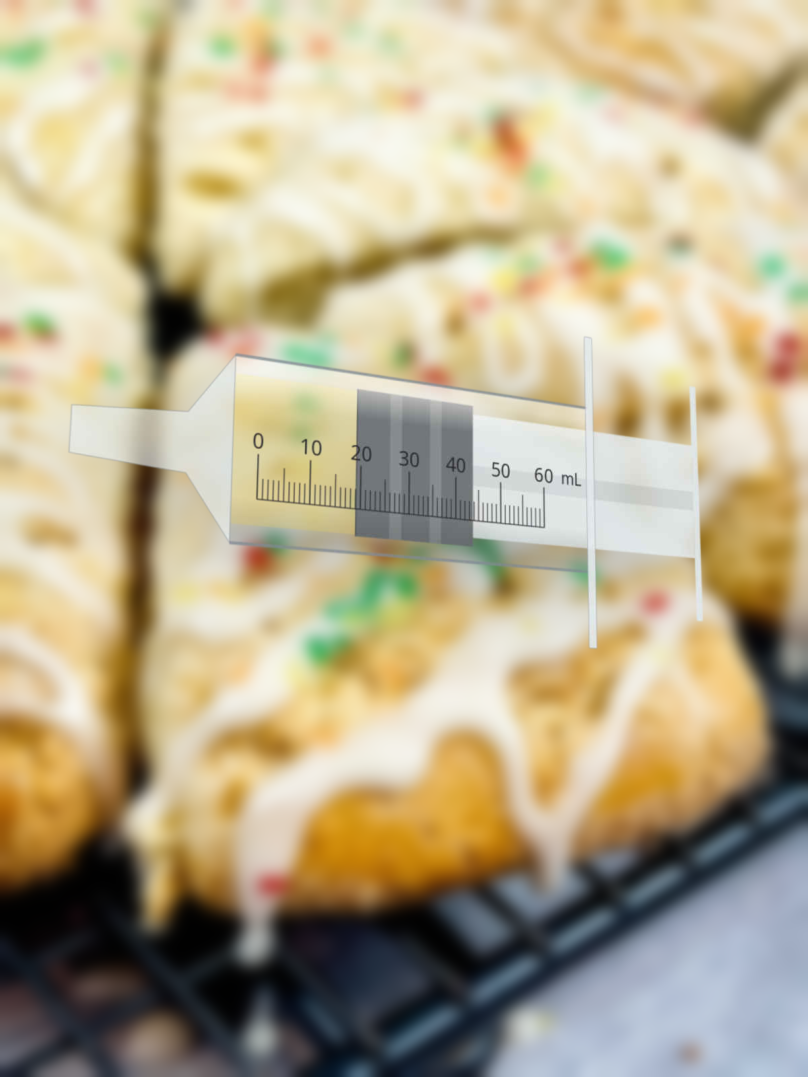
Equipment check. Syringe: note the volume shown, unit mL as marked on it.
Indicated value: 19 mL
